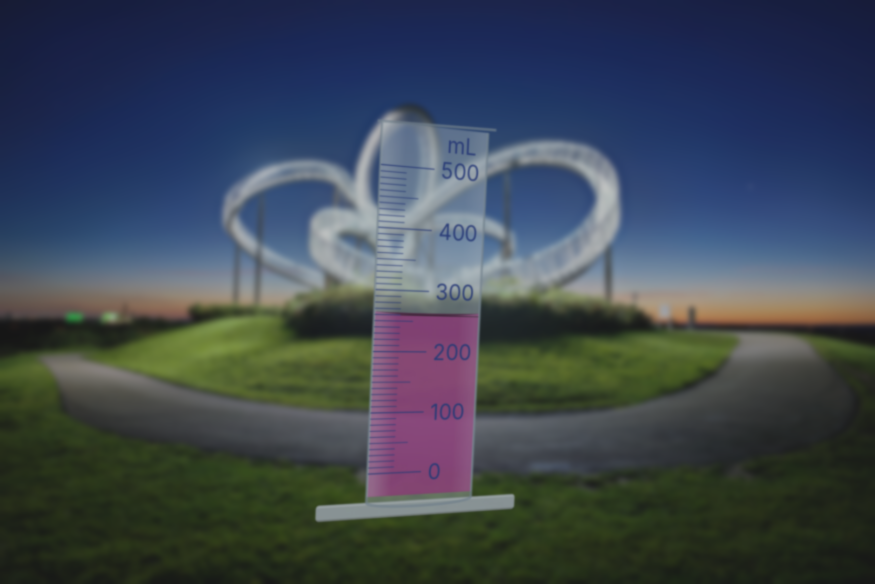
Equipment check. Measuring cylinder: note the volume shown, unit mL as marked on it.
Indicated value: 260 mL
